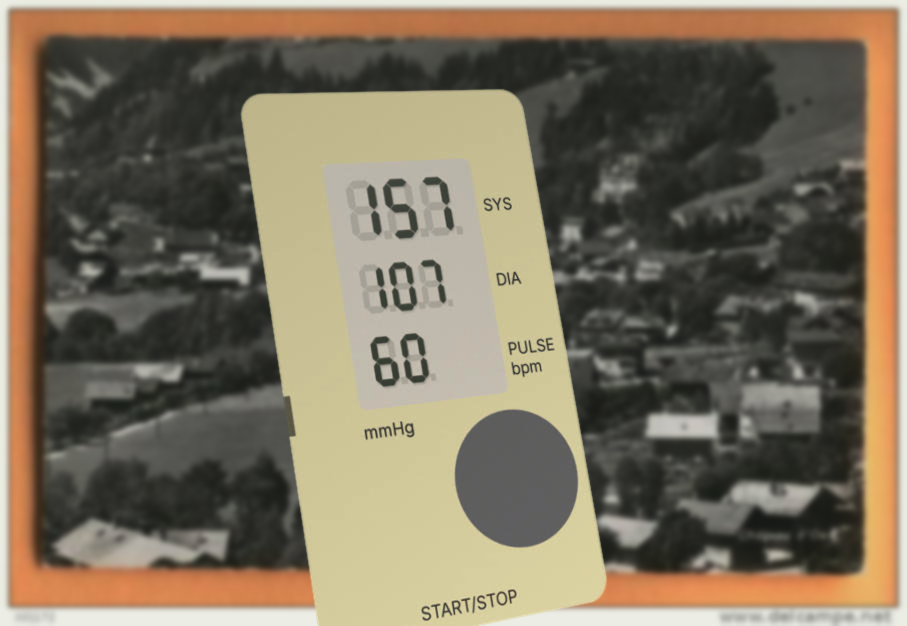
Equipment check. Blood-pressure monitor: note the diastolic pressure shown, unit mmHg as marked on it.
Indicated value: 107 mmHg
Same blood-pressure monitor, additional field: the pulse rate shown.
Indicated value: 60 bpm
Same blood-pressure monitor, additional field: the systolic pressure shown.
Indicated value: 157 mmHg
